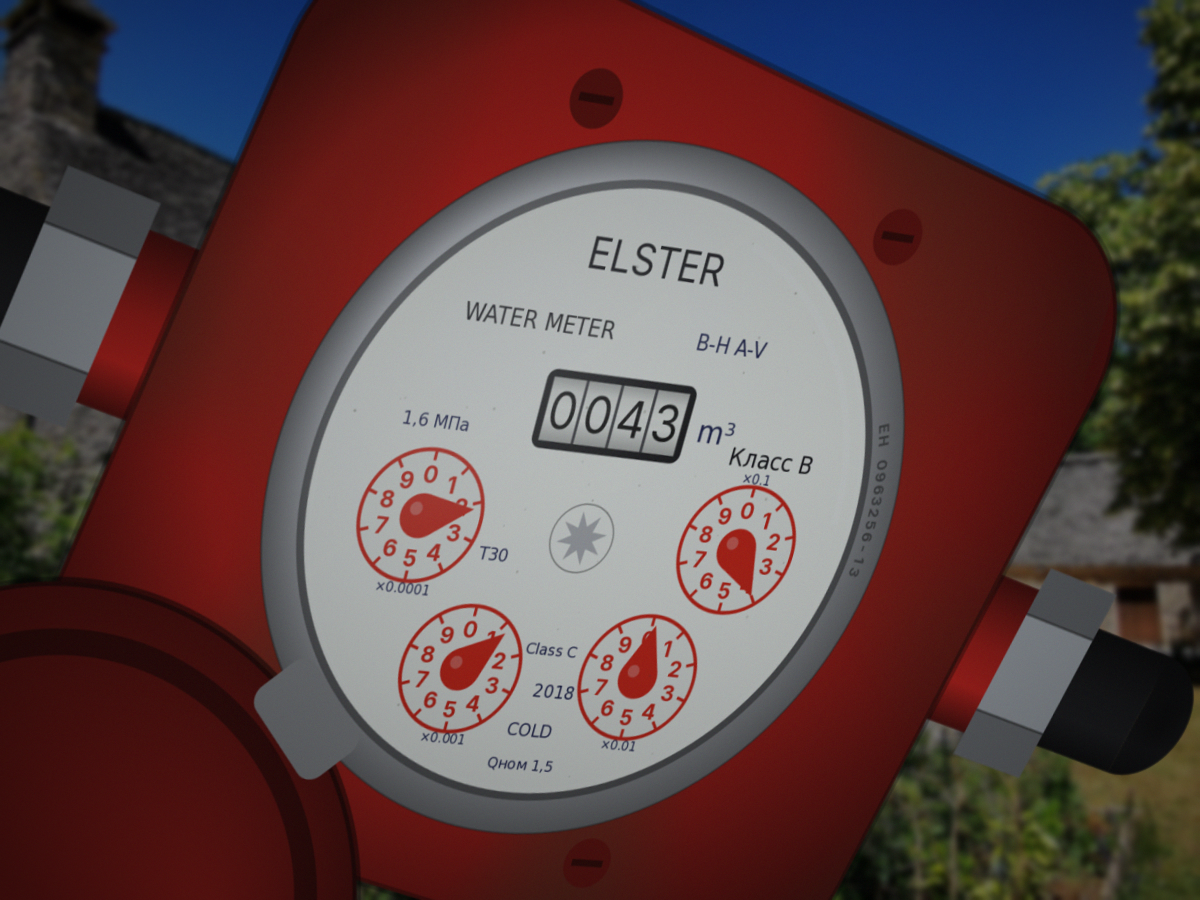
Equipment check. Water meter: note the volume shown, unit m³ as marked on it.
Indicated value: 43.4012 m³
